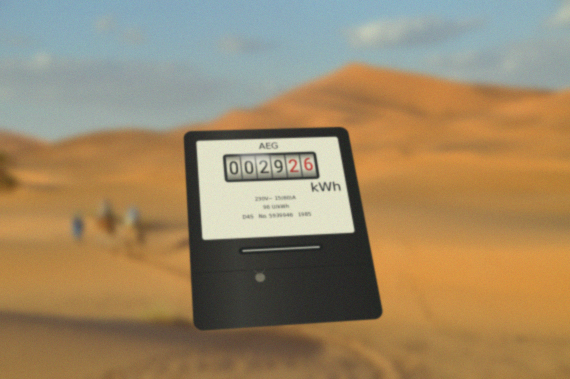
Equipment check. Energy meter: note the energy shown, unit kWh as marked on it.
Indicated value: 29.26 kWh
